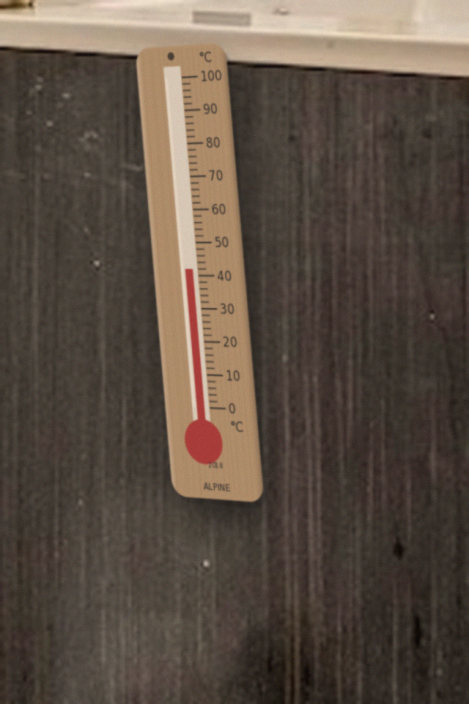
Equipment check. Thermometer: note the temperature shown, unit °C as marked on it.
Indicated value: 42 °C
